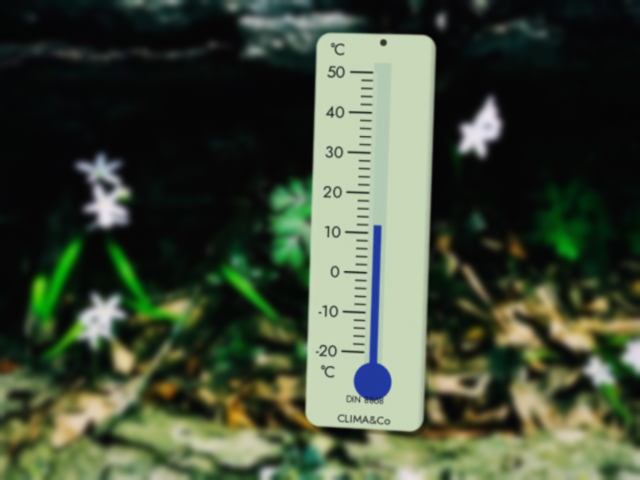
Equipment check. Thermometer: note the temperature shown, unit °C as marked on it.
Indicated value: 12 °C
